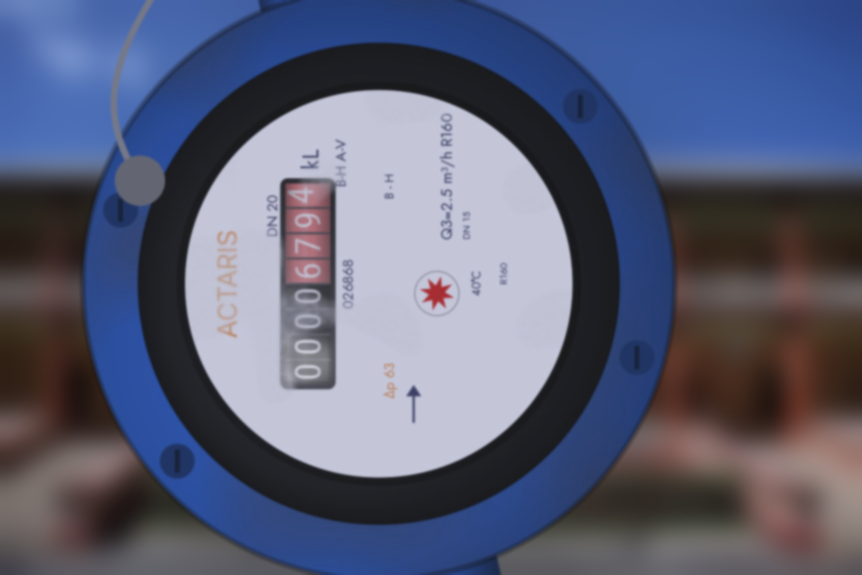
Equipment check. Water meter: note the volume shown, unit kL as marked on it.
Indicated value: 0.6794 kL
